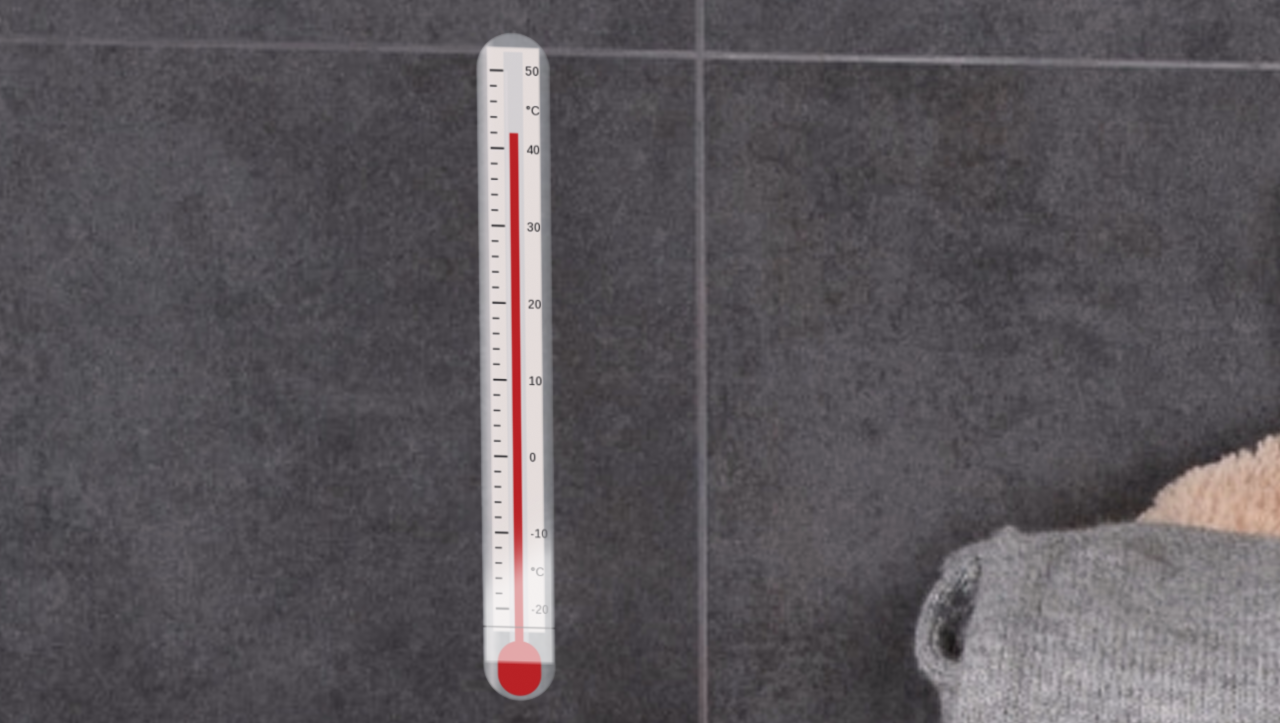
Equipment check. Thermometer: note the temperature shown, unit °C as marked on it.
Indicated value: 42 °C
